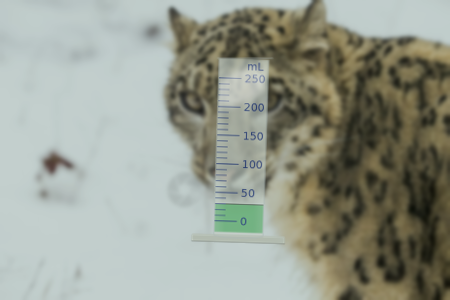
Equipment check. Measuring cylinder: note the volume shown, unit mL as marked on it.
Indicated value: 30 mL
